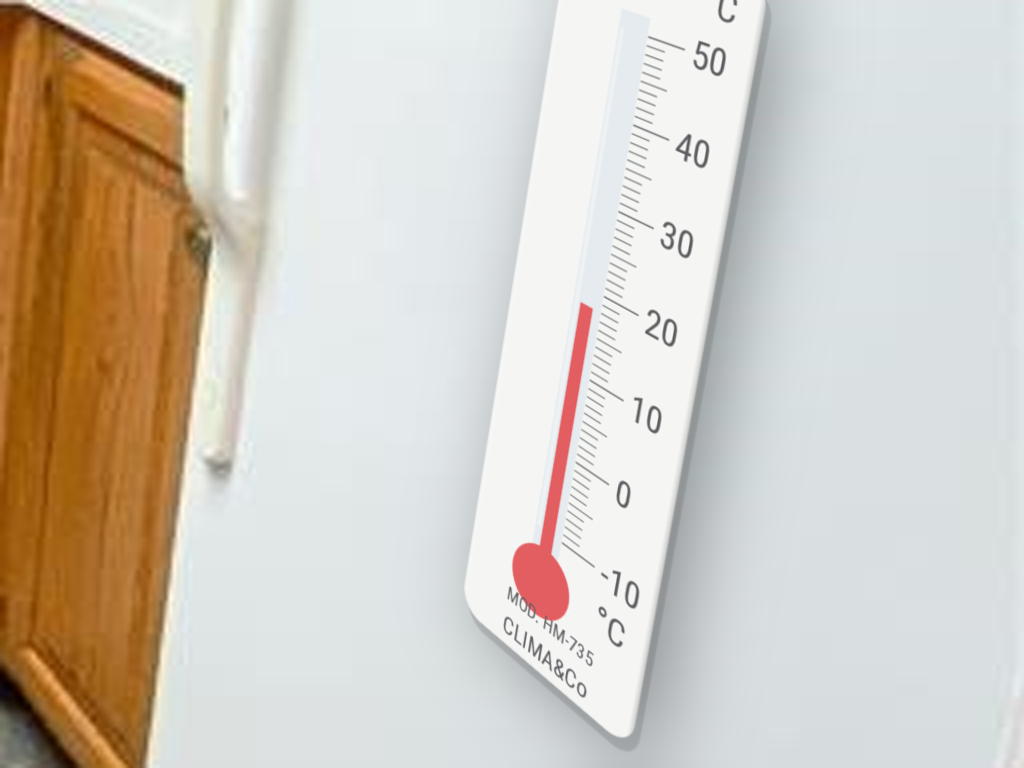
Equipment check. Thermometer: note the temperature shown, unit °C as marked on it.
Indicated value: 18 °C
